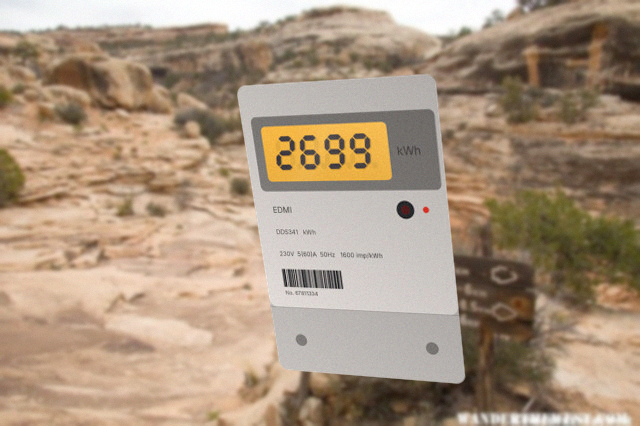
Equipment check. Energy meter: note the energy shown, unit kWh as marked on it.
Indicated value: 2699 kWh
